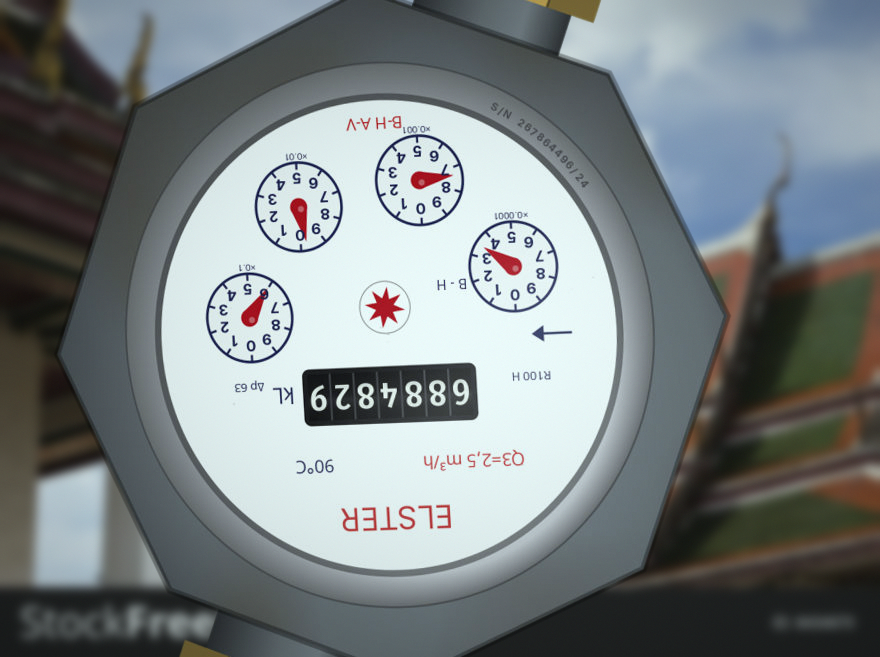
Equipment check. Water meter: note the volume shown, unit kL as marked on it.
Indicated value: 6884829.5973 kL
